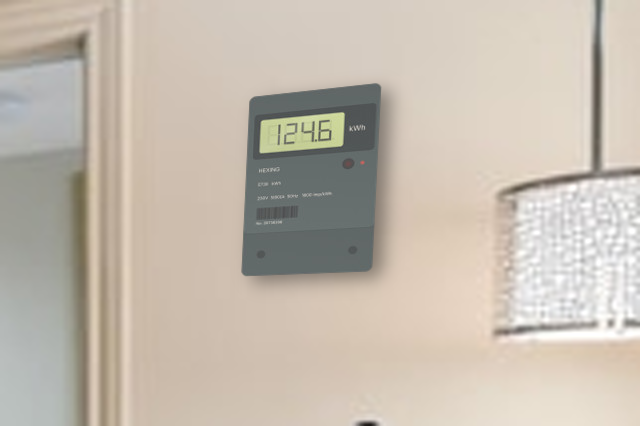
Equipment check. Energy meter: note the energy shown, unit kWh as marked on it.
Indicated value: 124.6 kWh
